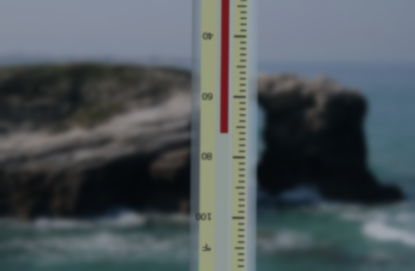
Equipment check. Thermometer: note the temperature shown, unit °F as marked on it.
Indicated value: 72 °F
